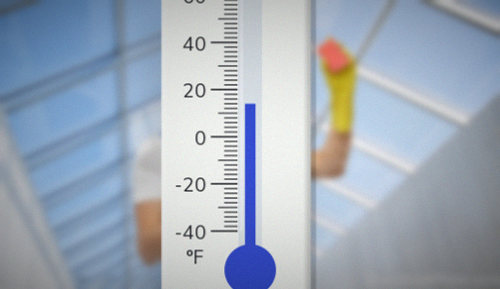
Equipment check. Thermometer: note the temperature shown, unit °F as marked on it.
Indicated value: 14 °F
